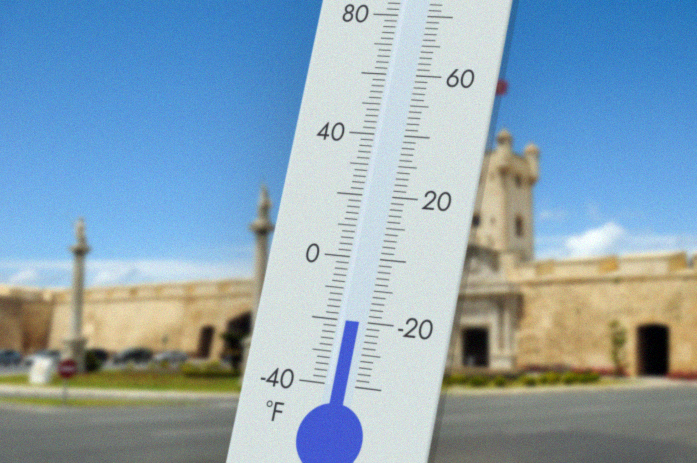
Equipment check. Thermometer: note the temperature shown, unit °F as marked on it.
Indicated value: -20 °F
